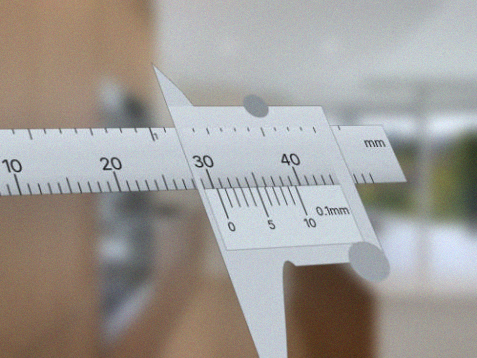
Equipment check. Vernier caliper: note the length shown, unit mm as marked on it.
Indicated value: 30.4 mm
